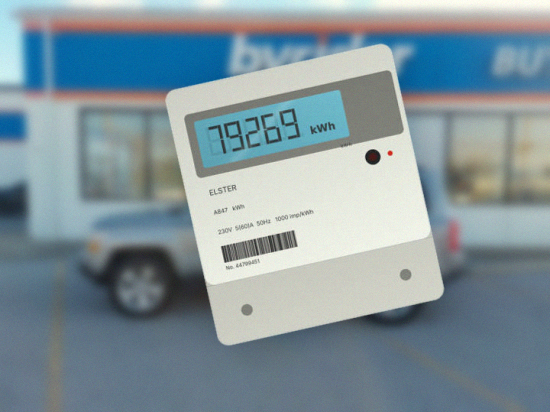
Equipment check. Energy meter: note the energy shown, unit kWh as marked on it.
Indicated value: 79269 kWh
